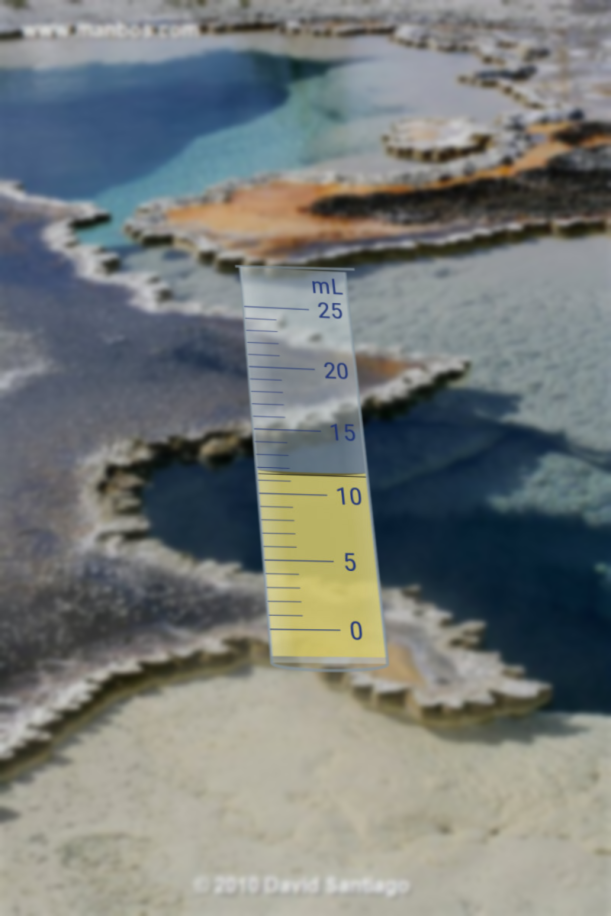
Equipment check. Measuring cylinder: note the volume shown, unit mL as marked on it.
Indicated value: 11.5 mL
